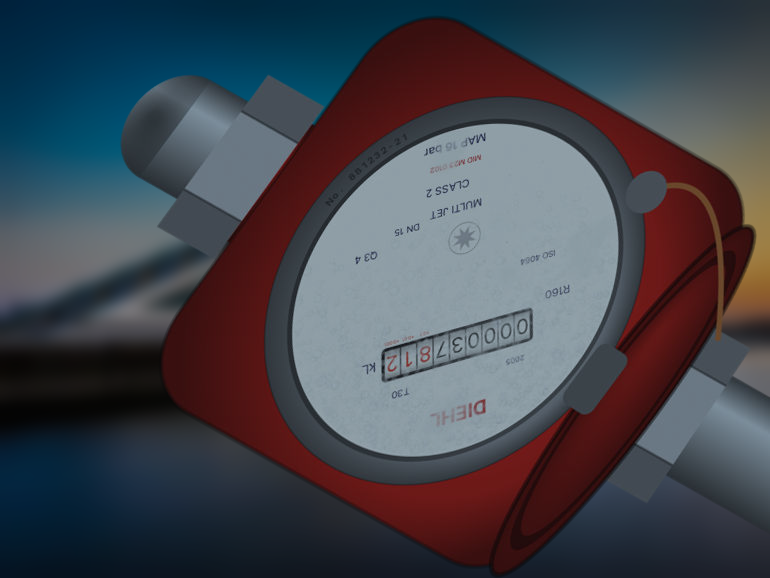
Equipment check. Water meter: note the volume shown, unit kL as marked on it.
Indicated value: 37.812 kL
